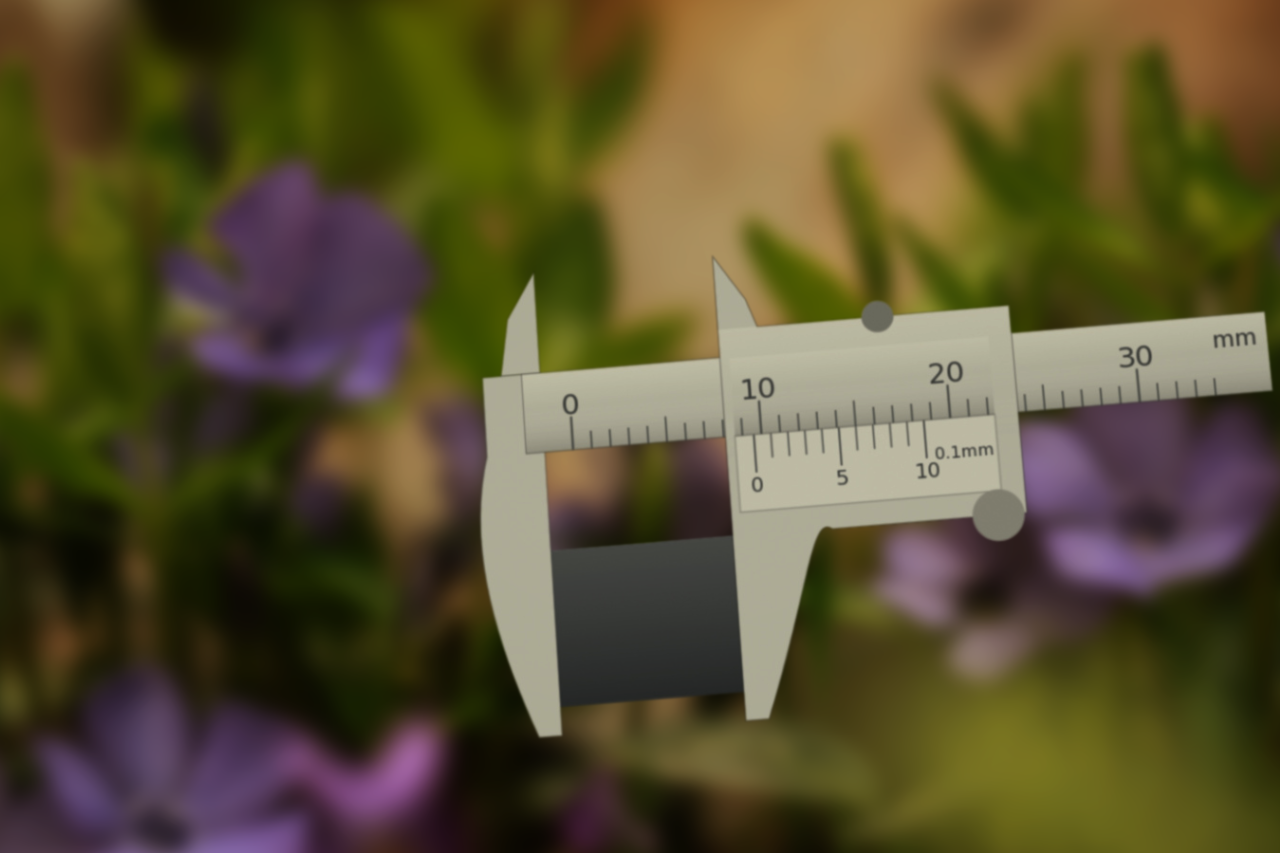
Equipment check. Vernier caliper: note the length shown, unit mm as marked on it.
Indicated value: 9.6 mm
